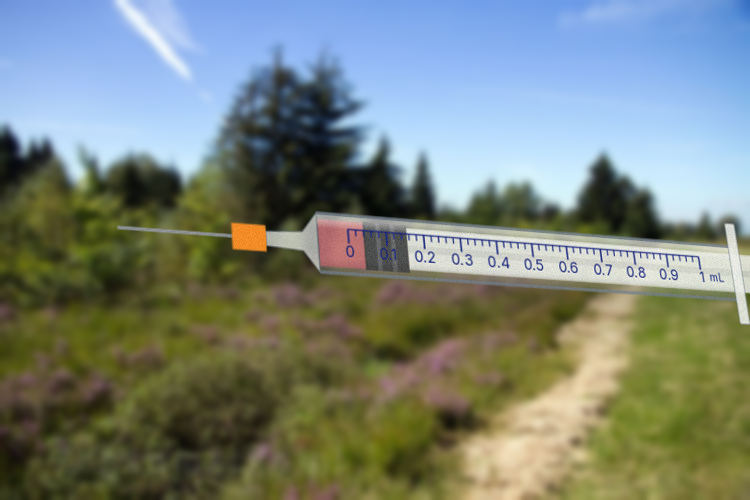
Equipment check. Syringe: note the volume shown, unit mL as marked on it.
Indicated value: 0.04 mL
